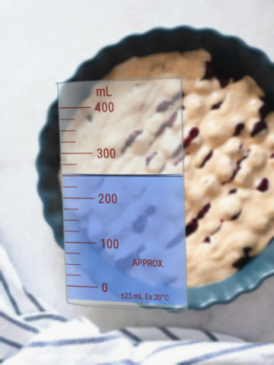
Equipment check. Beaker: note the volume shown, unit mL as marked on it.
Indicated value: 250 mL
